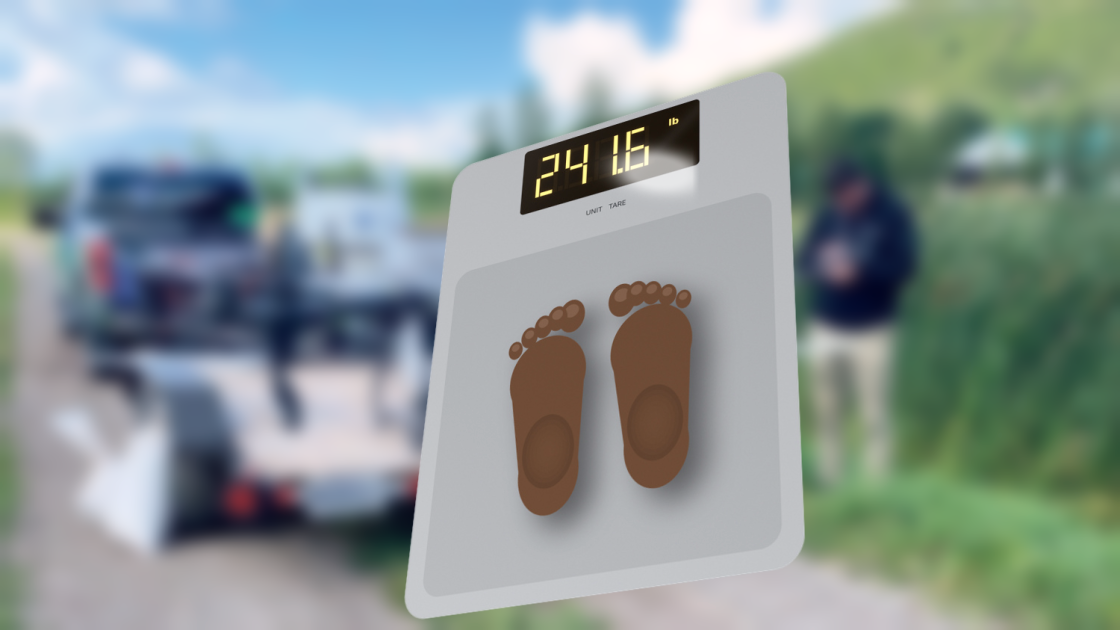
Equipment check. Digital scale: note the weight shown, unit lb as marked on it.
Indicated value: 241.6 lb
